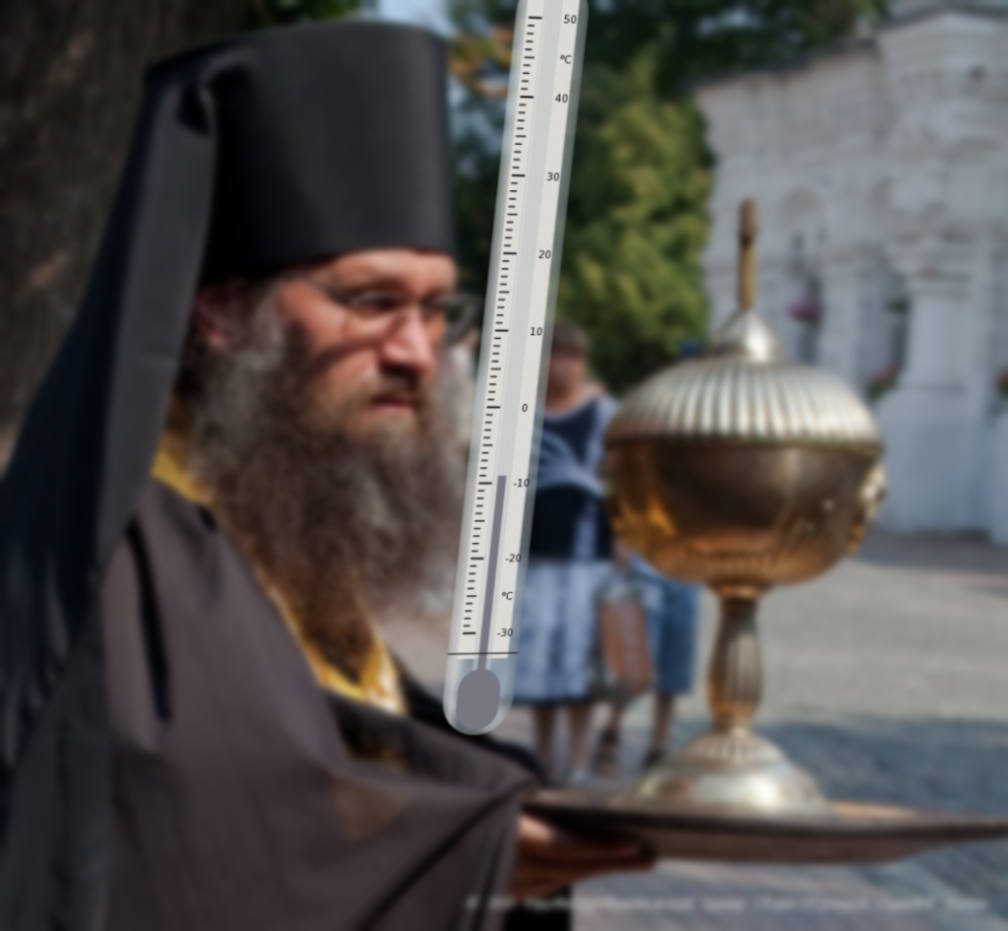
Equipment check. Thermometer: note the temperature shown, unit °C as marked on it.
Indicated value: -9 °C
